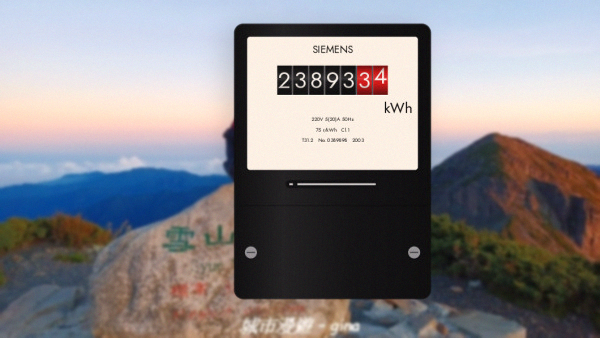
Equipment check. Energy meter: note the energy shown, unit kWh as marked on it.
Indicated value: 23893.34 kWh
